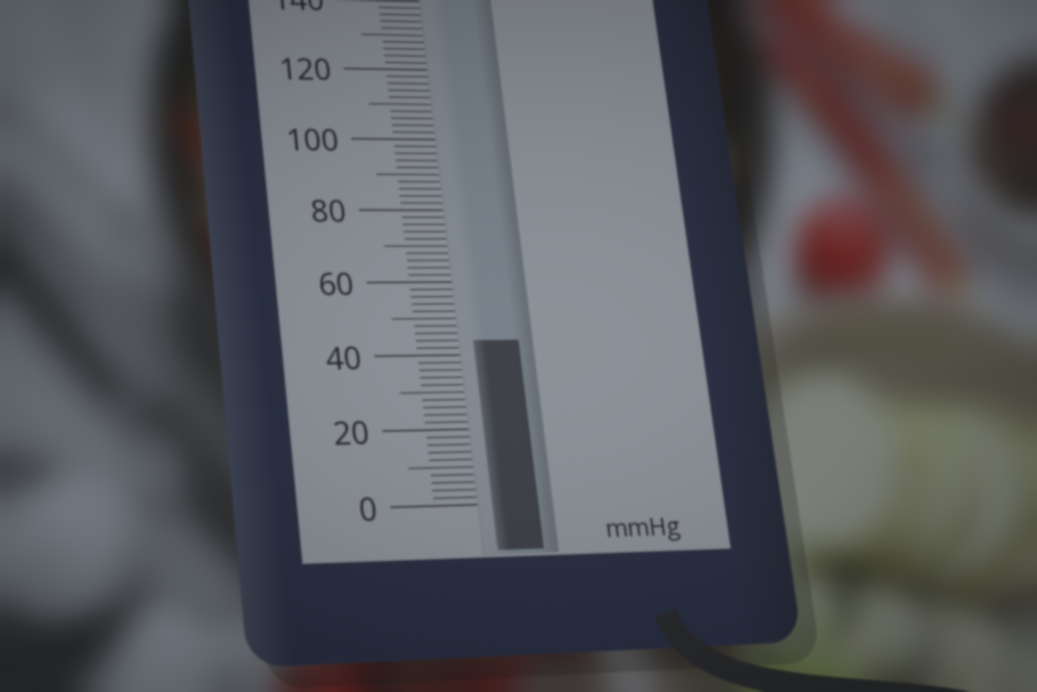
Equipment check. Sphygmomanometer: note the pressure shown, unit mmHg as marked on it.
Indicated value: 44 mmHg
